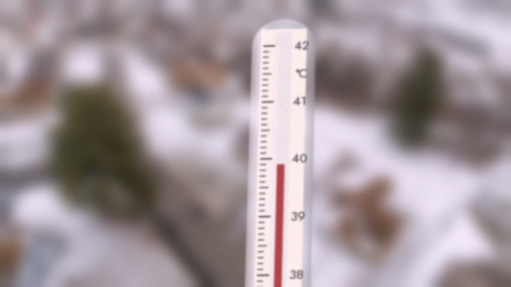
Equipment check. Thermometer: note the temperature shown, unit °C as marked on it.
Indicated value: 39.9 °C
